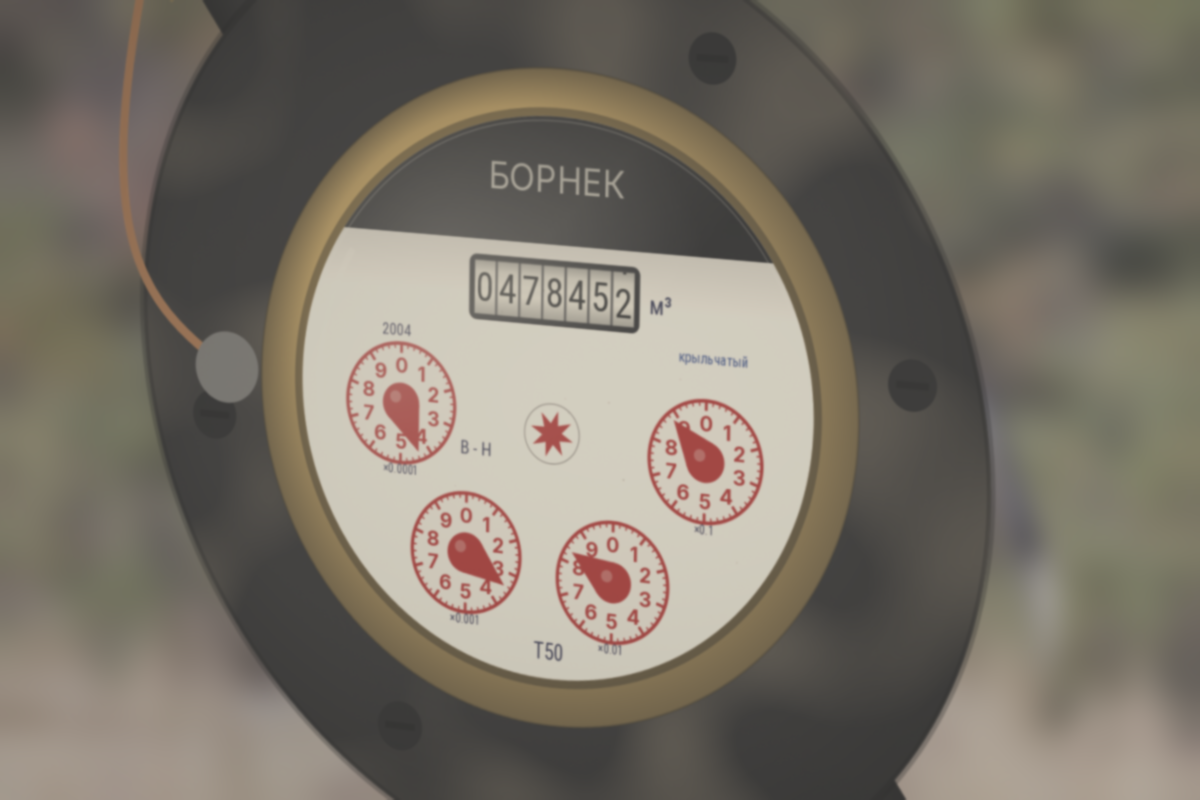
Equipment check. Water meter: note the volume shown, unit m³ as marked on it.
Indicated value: 478451.8834 m³
